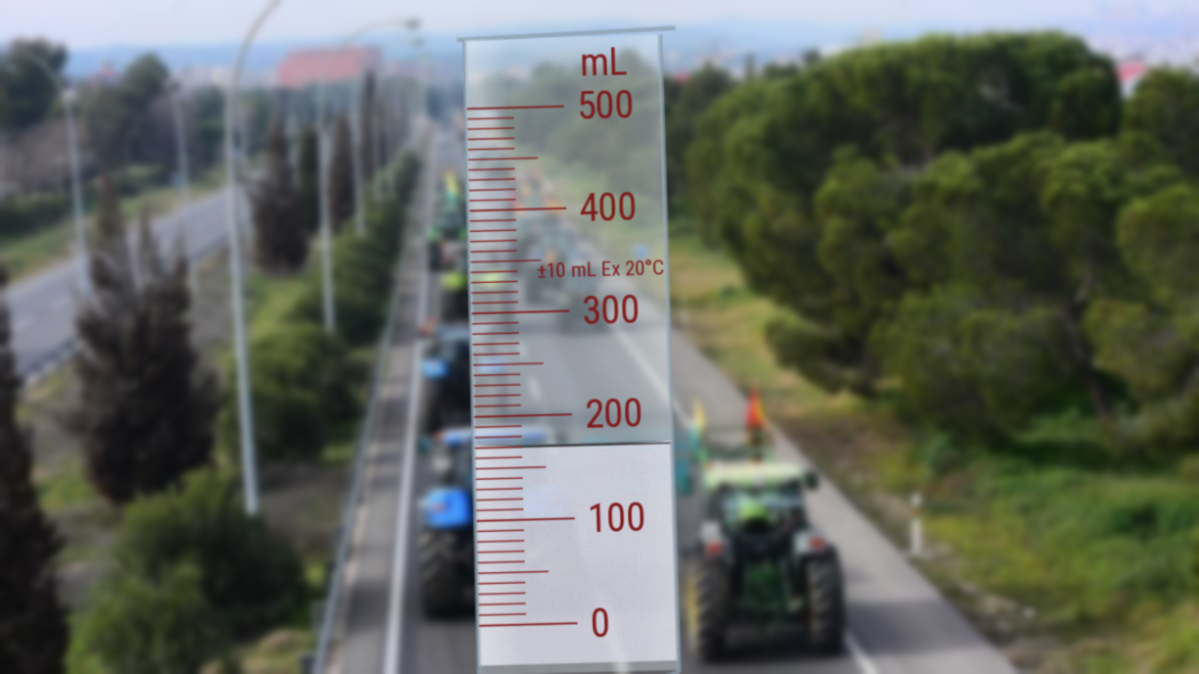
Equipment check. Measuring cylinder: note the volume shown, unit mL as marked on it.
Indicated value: 170 mL
